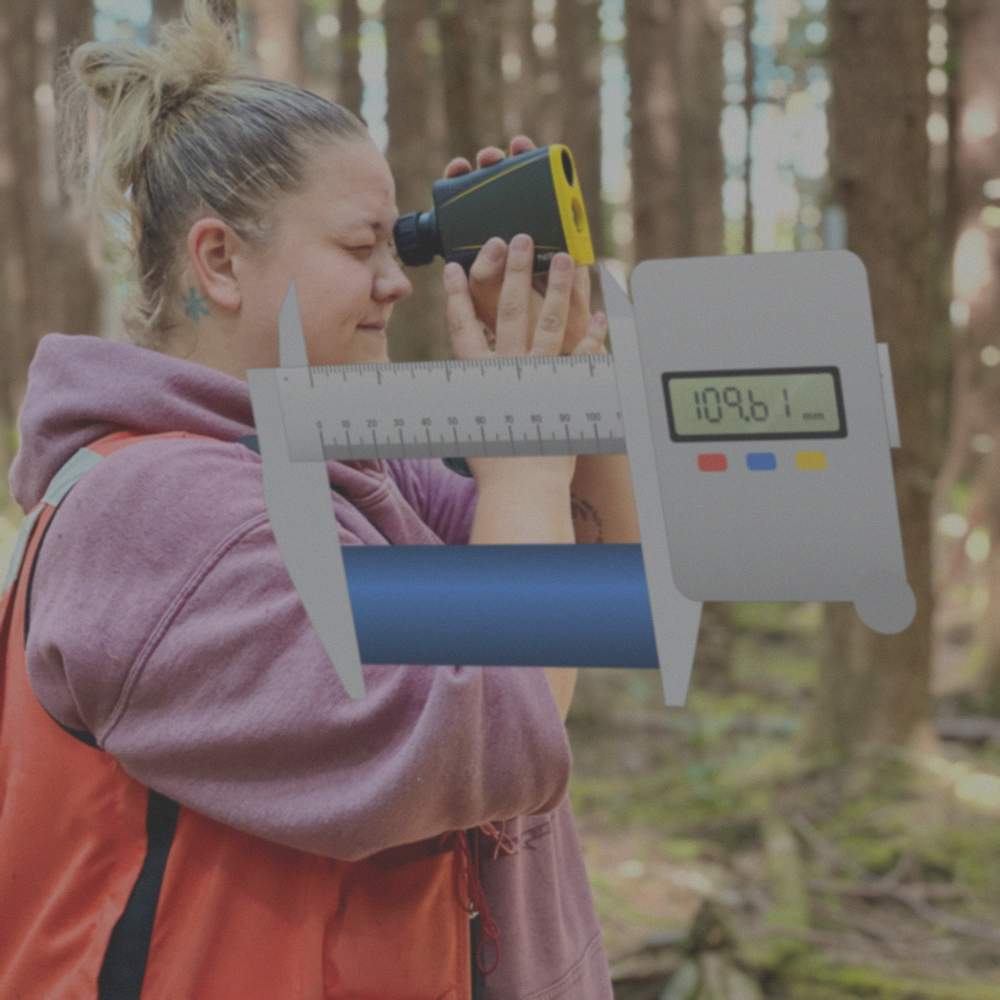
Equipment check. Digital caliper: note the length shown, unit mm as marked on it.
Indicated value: 109.61 mm
